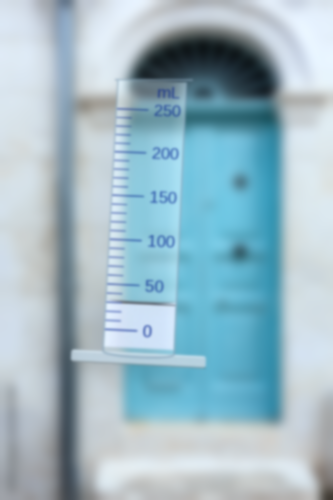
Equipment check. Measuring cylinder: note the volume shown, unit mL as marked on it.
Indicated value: 30 mL
